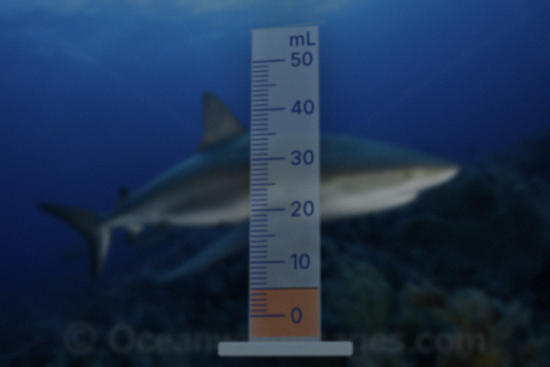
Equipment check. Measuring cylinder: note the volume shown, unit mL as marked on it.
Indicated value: 5 mL
